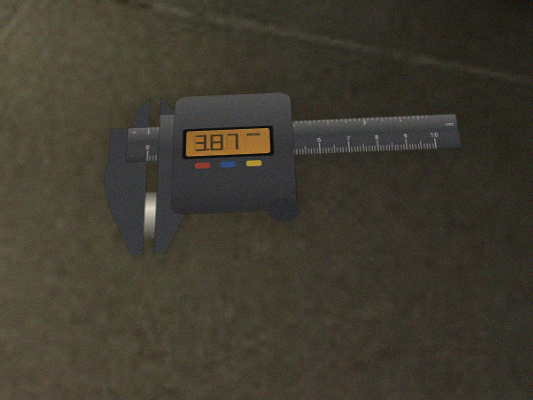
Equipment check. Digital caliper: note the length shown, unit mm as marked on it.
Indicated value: 3.87 mm
